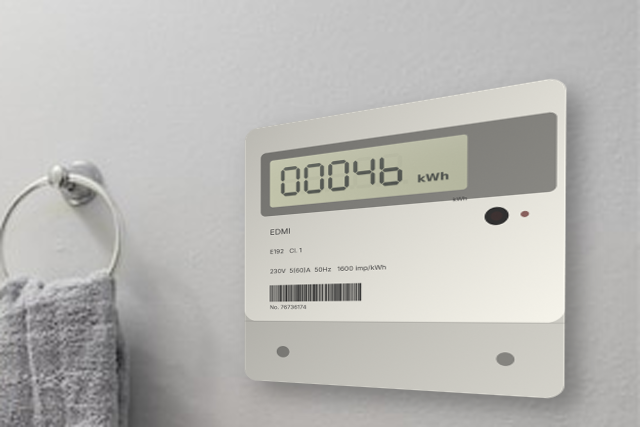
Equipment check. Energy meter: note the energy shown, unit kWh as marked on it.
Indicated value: 46 kWh
